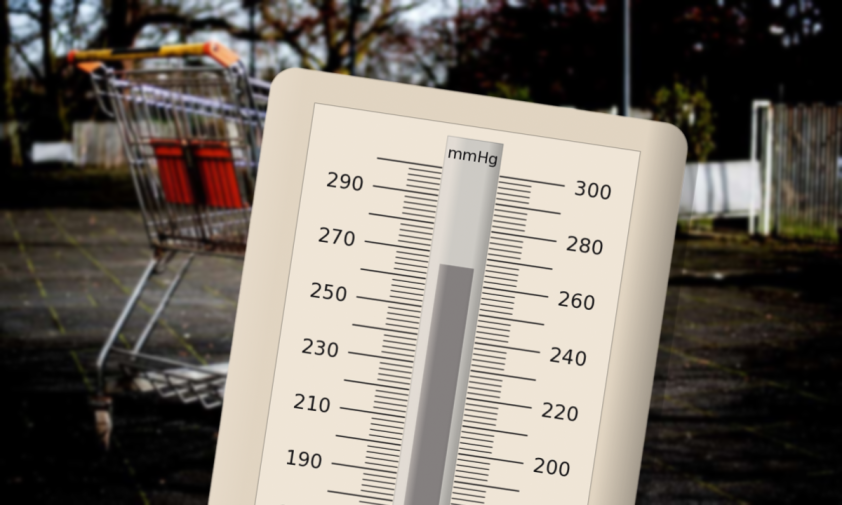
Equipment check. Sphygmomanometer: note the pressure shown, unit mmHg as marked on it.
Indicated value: 266 mmHg
